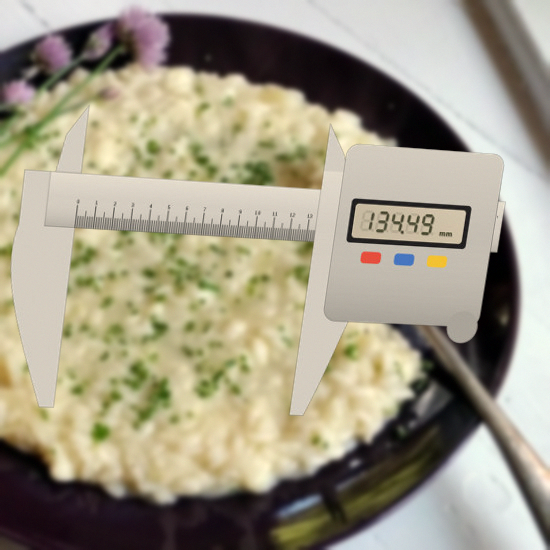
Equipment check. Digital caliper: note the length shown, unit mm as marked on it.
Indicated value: 134.49 mm
